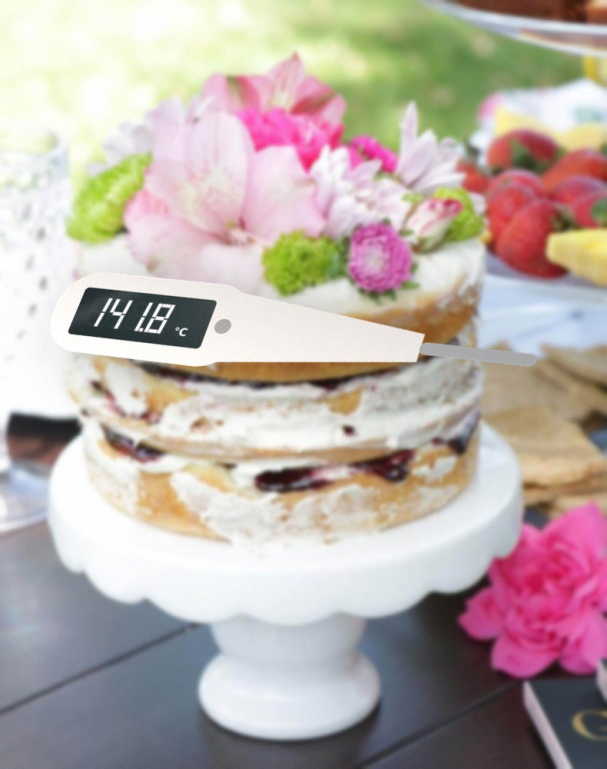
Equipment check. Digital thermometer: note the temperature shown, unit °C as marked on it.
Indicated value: 141.8 °C
